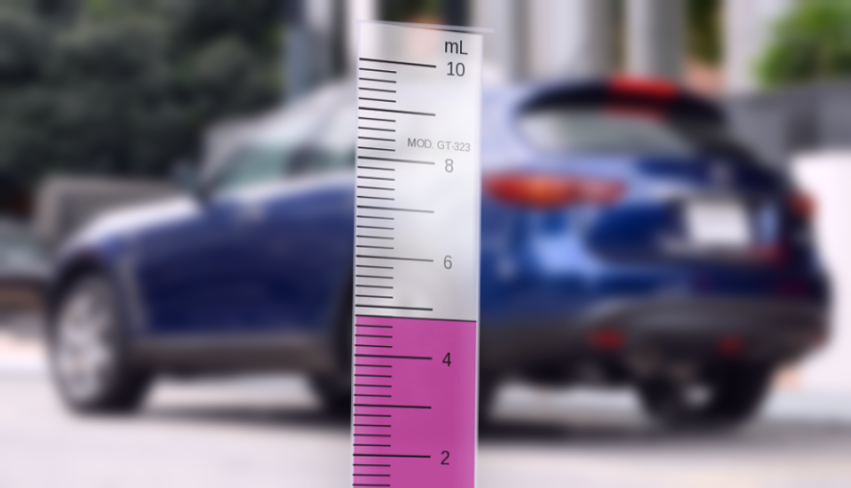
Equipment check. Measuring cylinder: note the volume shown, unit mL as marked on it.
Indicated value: 4.8 mL
